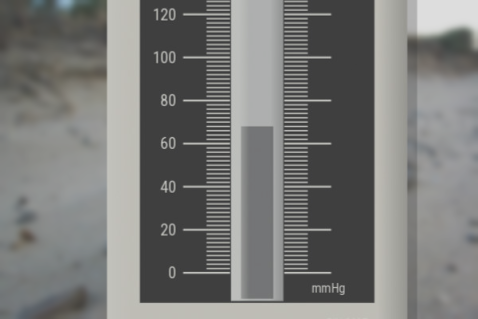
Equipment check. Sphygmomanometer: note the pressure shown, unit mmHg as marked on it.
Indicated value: 68 mmHg
